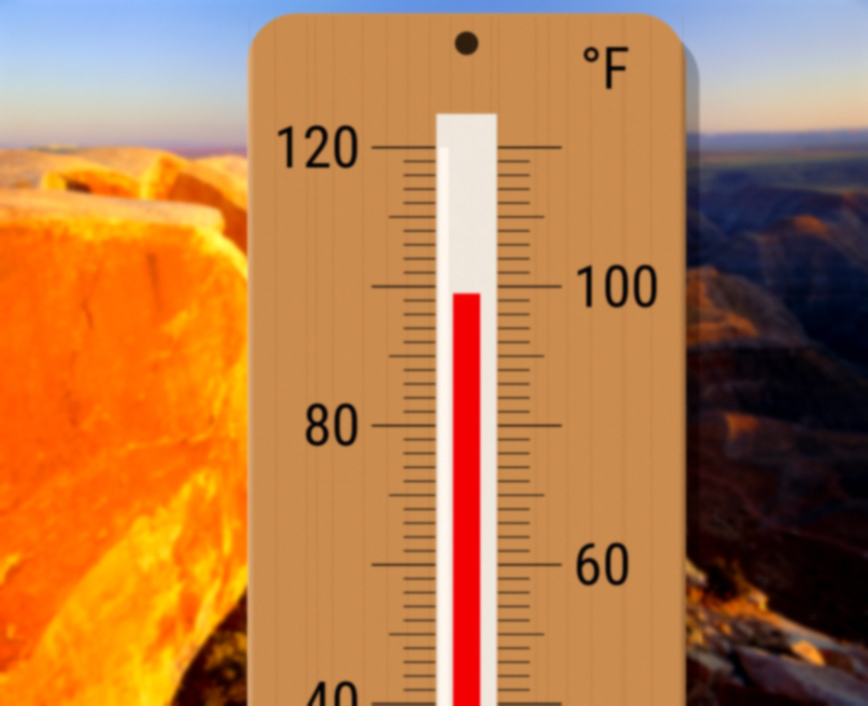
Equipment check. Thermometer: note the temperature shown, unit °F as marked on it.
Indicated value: 99 °F
